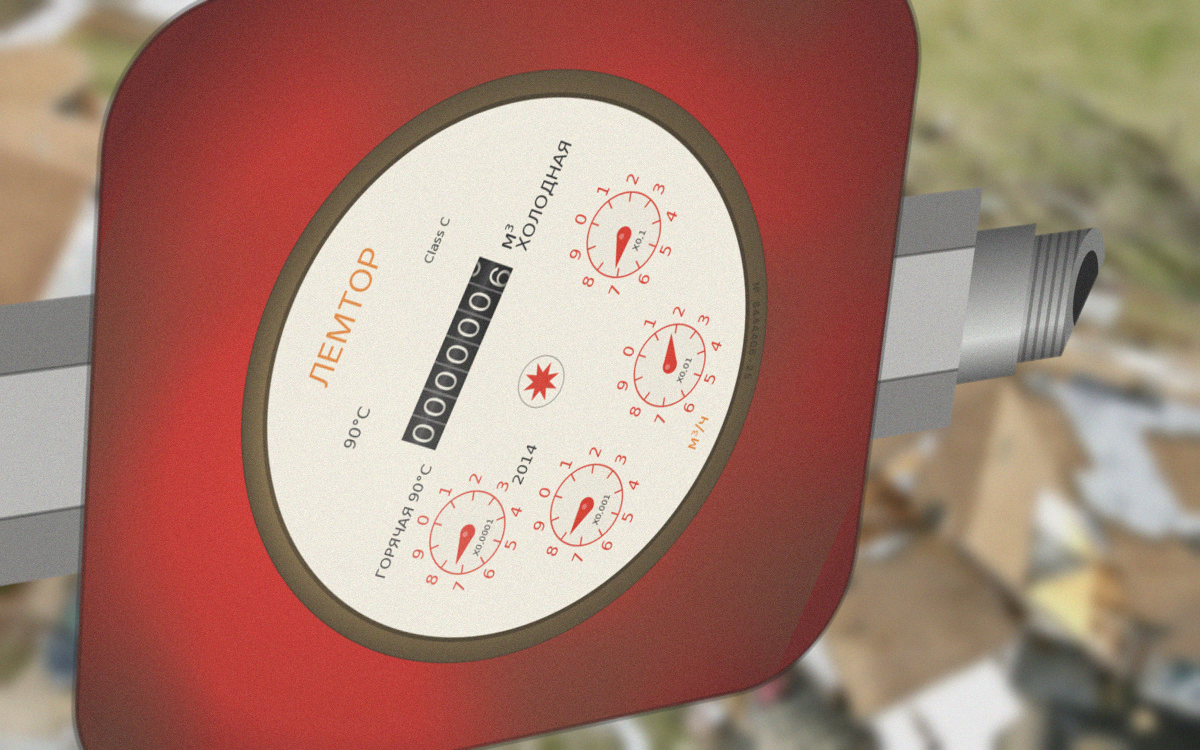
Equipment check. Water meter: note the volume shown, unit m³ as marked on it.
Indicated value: 5.7177 m³
